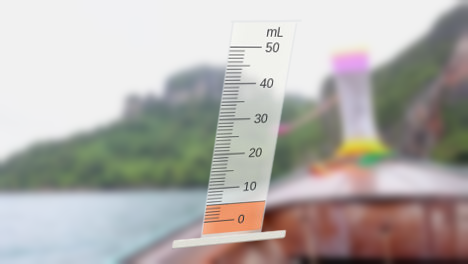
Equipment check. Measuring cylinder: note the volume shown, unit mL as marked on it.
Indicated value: 5 mL
